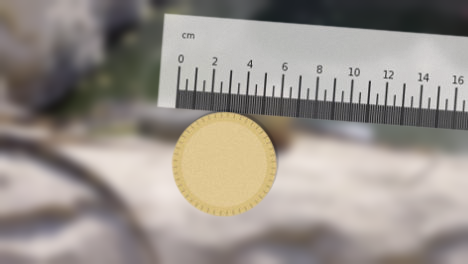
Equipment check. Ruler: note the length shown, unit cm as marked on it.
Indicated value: 6 cm
